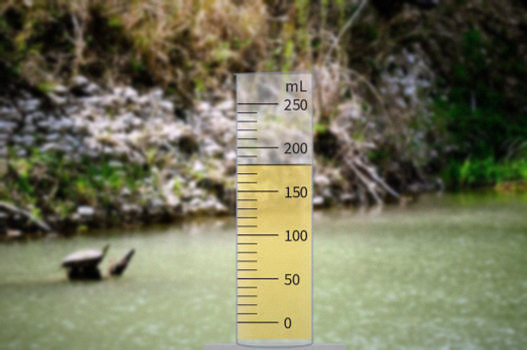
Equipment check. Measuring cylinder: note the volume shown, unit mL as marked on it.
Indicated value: 180 mL
